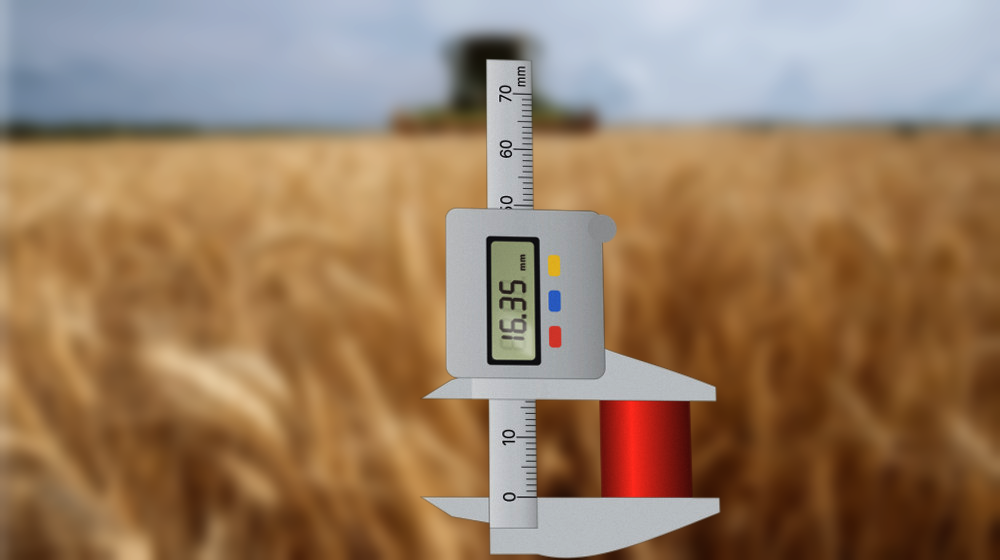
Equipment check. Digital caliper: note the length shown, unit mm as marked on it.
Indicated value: 16.35 mm
